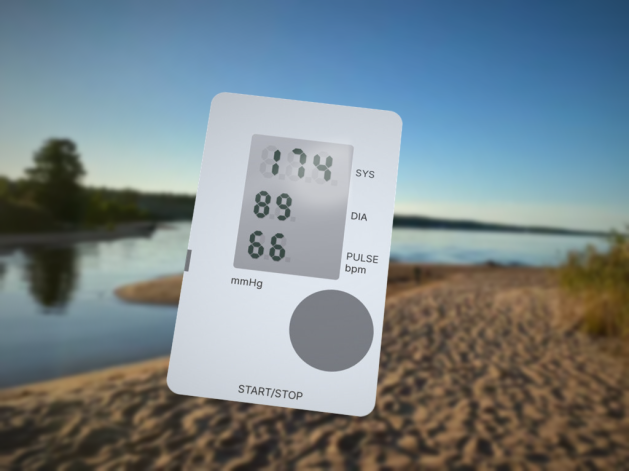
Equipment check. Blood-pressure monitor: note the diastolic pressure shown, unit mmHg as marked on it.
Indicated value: 89 mmHg
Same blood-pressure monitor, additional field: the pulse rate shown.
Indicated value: 66 bpm
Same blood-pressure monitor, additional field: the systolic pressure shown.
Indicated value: 174 mmHg
